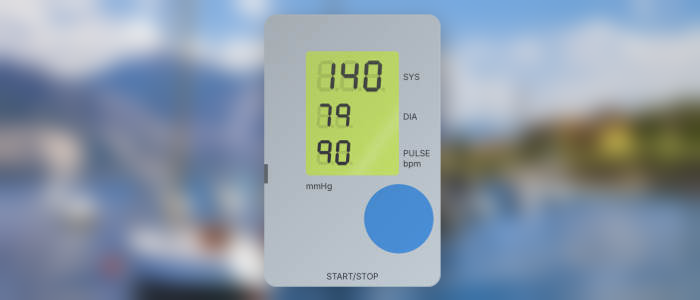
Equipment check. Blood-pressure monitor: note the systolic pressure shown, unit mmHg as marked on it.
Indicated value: 140 mmHg
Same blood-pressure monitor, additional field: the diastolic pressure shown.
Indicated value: 79 mmHg
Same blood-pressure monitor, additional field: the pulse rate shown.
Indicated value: 90 bpm
